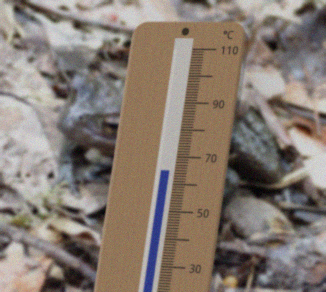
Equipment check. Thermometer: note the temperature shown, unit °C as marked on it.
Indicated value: 65 °C
